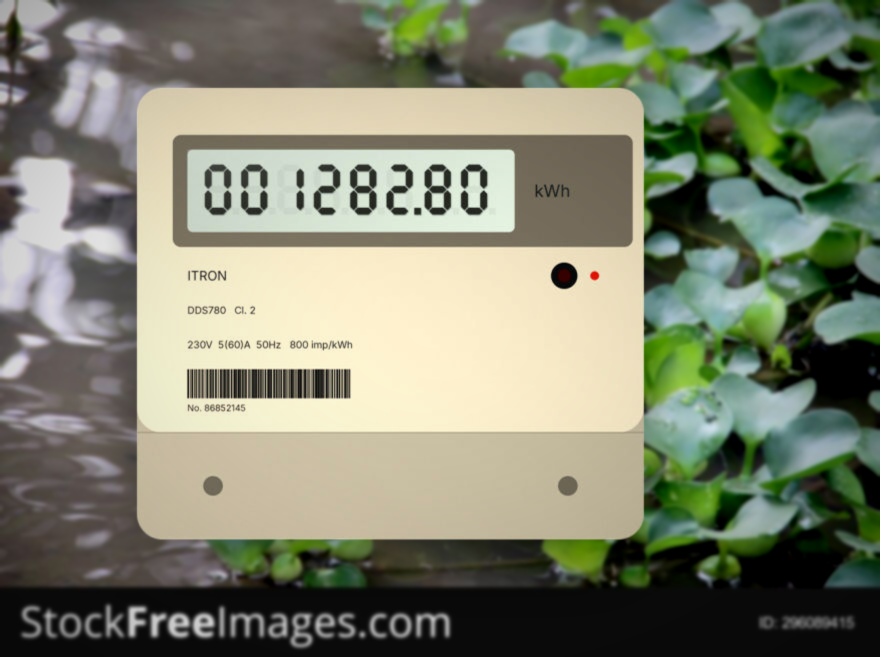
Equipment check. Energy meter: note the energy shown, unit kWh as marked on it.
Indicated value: 1282.80 kWh
